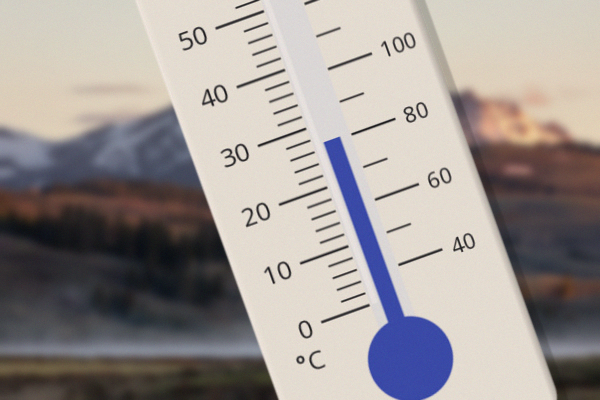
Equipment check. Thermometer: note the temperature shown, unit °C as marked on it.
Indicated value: 27 °C
